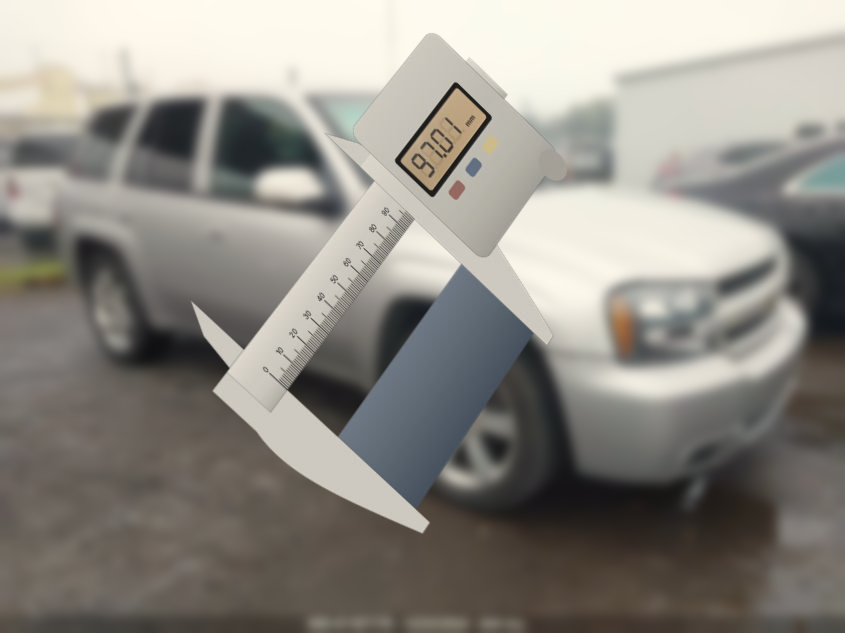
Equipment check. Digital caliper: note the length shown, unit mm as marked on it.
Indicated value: 97.01 mm
